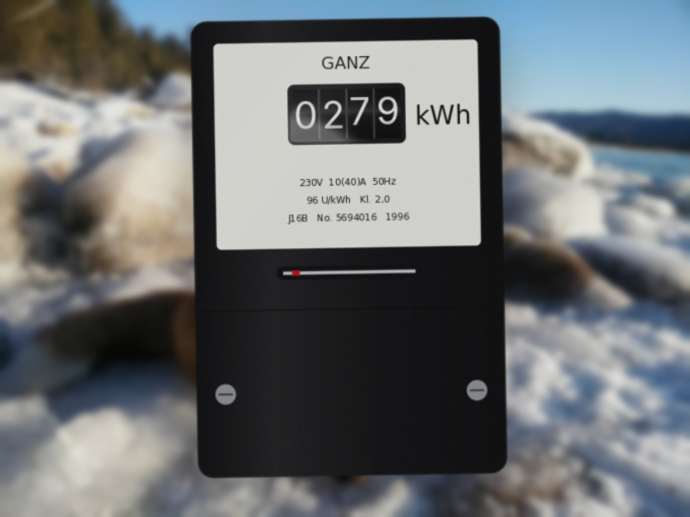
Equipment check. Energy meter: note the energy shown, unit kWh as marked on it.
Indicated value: 279 kWh
